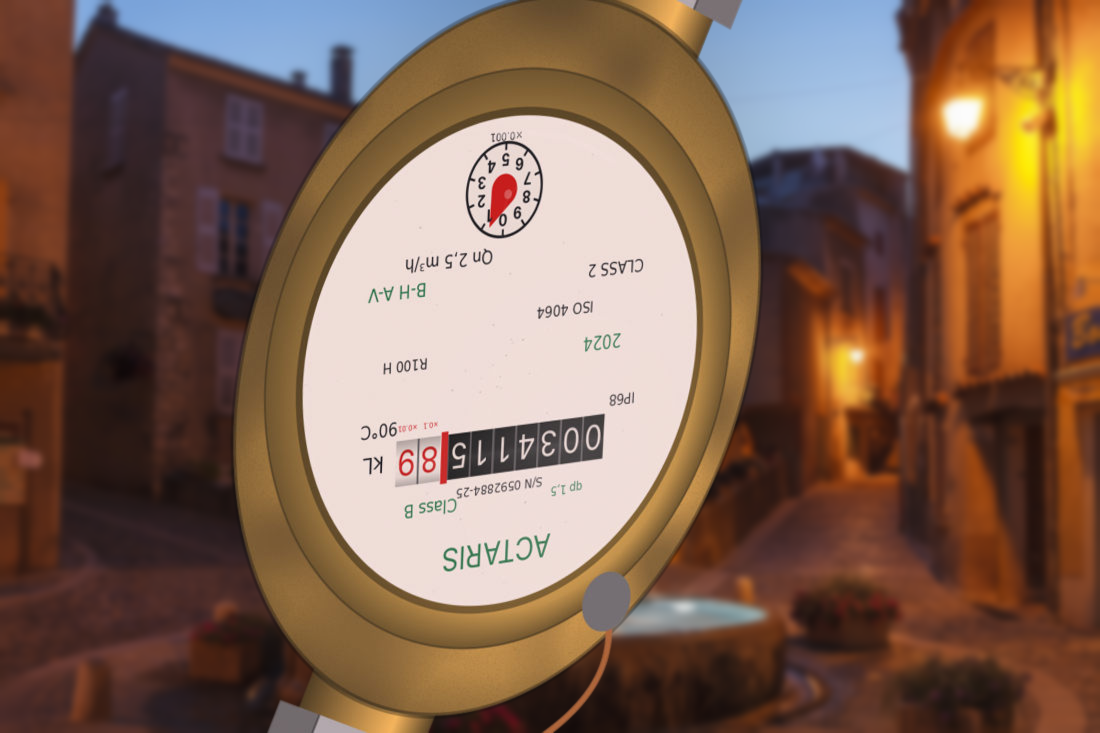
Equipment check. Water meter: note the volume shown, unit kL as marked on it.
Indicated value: 34115.890 kL
